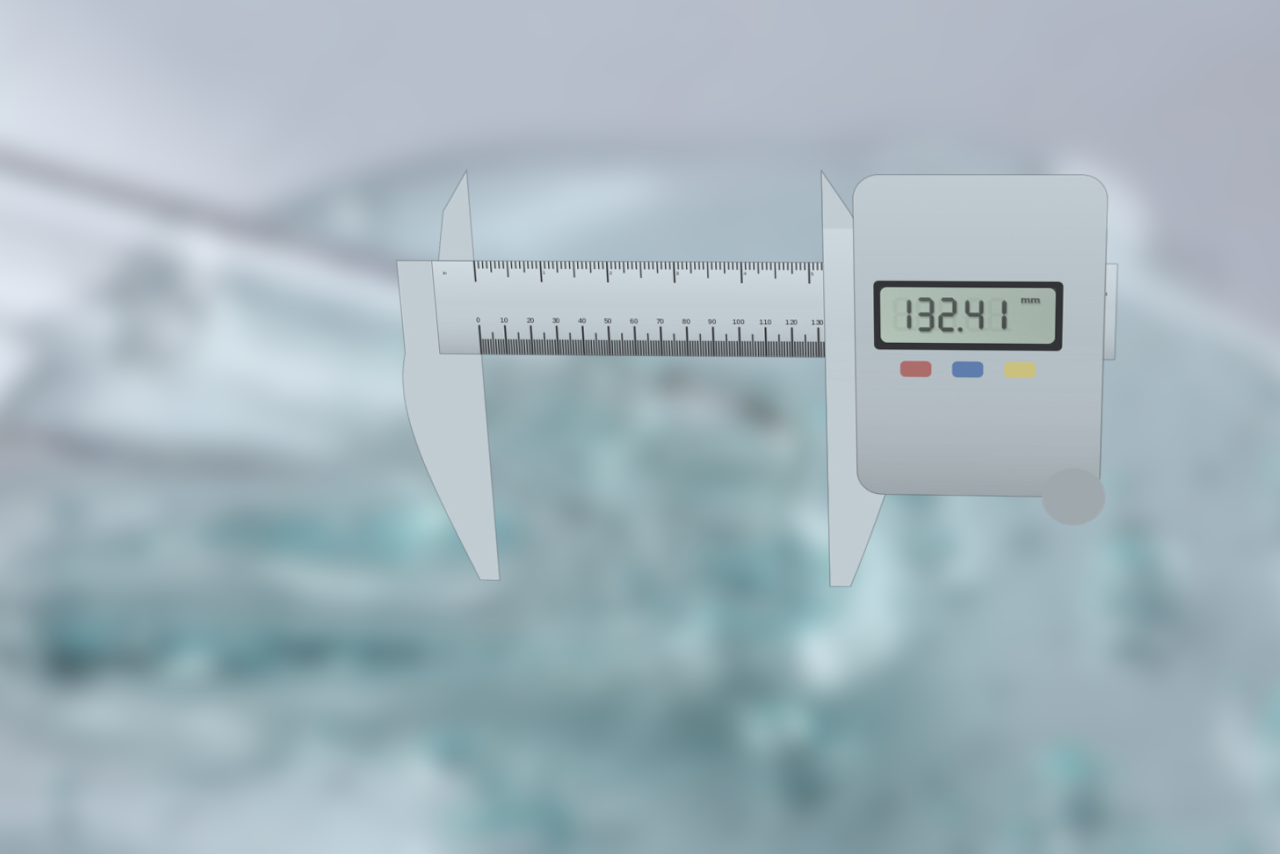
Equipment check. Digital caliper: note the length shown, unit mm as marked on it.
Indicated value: 132.41 mm
